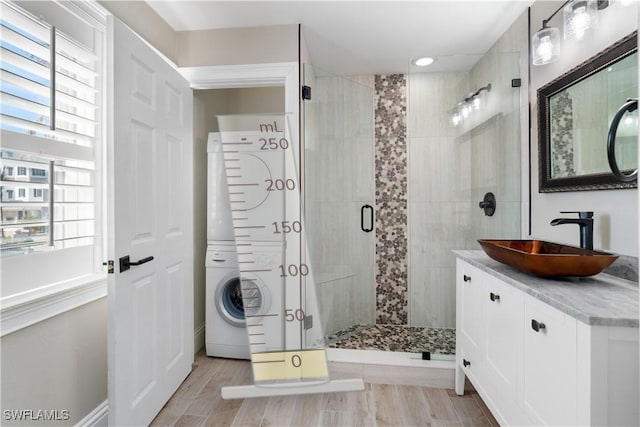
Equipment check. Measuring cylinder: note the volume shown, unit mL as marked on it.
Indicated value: 10 mL
